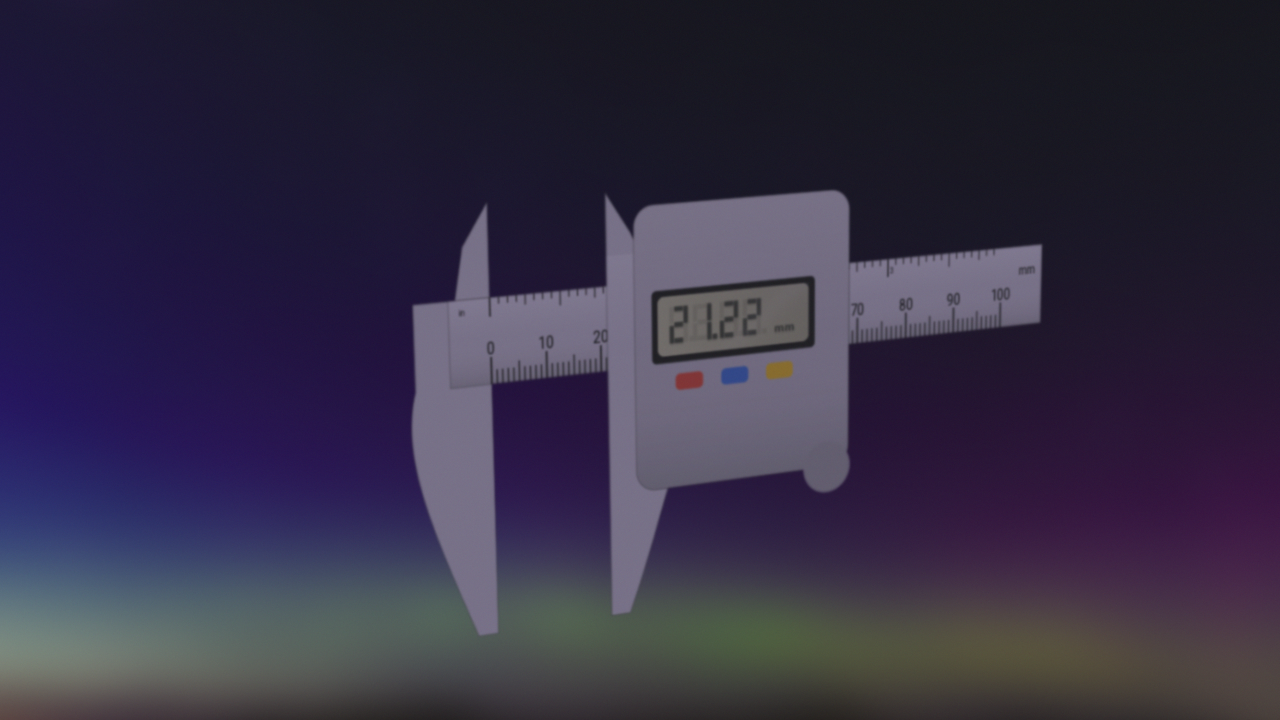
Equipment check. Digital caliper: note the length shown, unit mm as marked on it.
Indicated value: 21.22 mm
